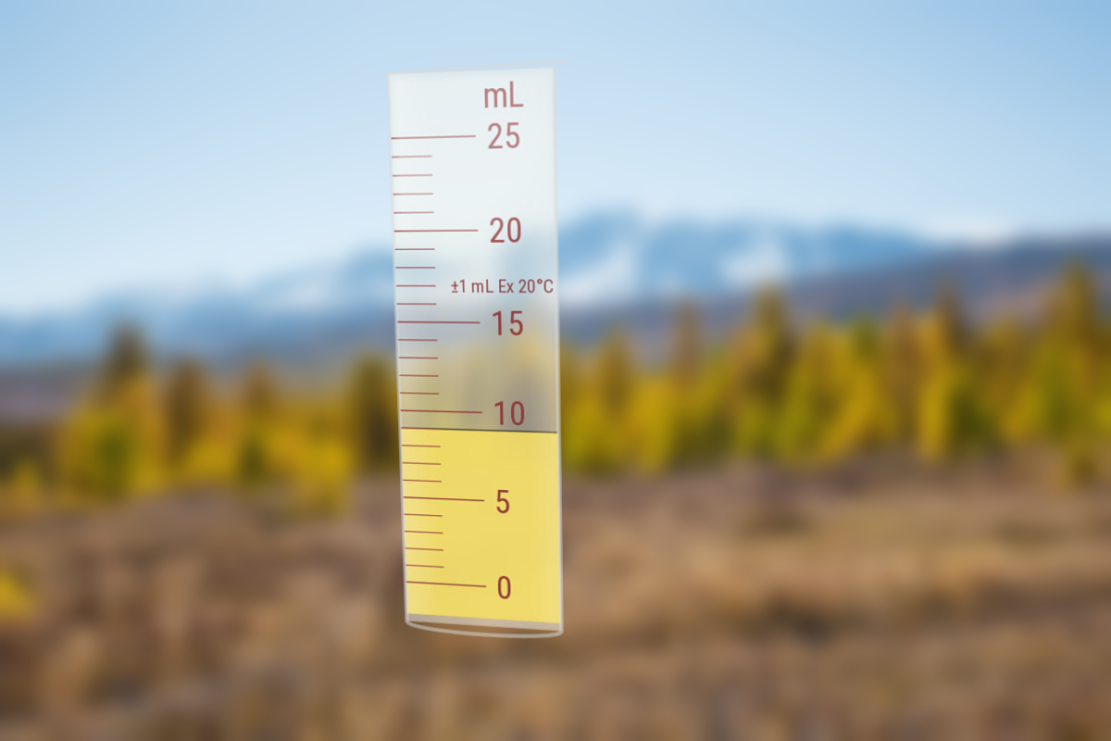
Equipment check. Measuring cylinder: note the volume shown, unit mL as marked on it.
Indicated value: 9 mL
